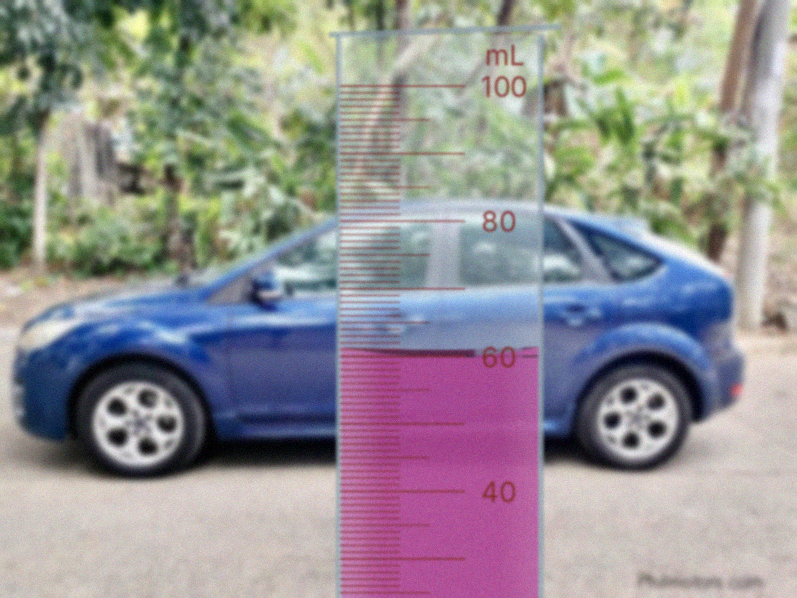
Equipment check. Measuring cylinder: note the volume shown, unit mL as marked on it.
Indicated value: 60 mL
